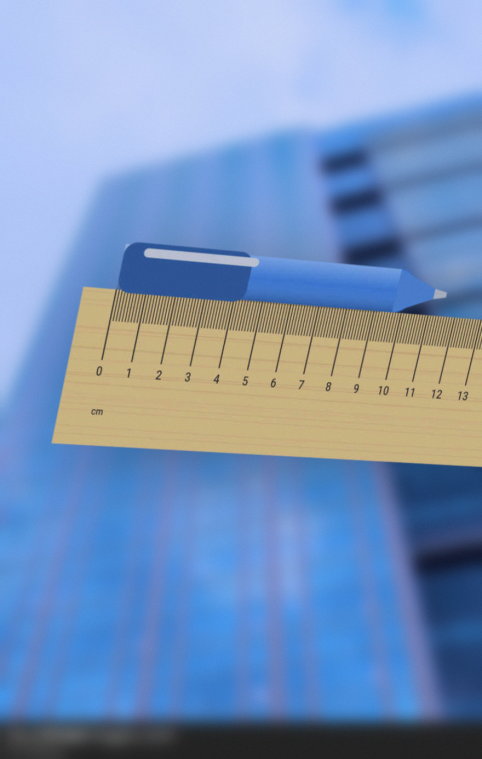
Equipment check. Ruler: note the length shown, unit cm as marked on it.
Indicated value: 11.5 cm
